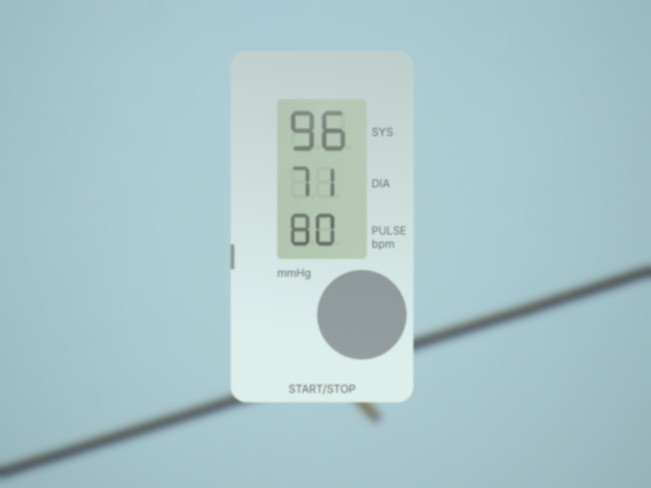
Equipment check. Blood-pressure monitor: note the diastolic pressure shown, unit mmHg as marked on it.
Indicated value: 71 mmHg
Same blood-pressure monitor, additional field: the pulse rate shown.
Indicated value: 80 bpm
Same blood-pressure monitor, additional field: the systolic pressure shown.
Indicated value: 96 mmHg
